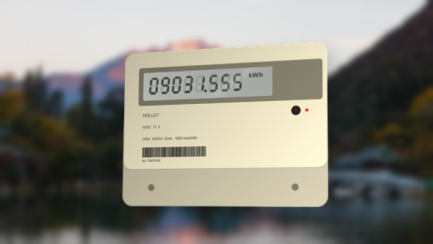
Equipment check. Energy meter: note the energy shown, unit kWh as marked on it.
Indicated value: 9031.555 kWh
